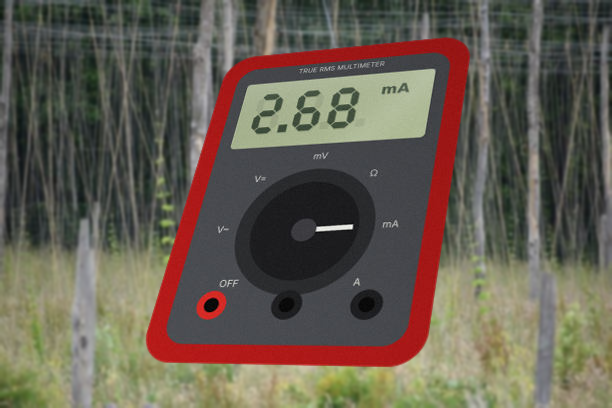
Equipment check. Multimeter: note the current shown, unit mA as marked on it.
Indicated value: 2.68 mA
